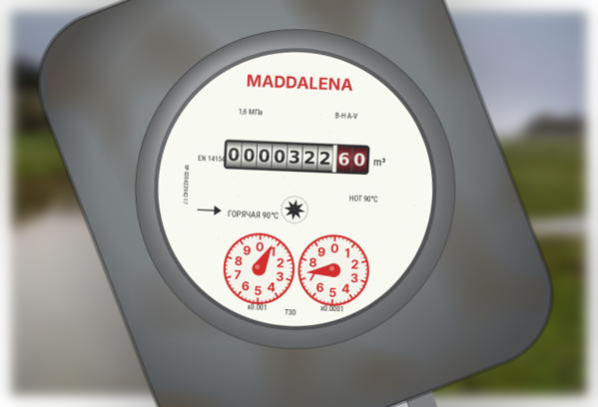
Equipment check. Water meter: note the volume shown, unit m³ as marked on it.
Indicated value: 322.6007 m³
